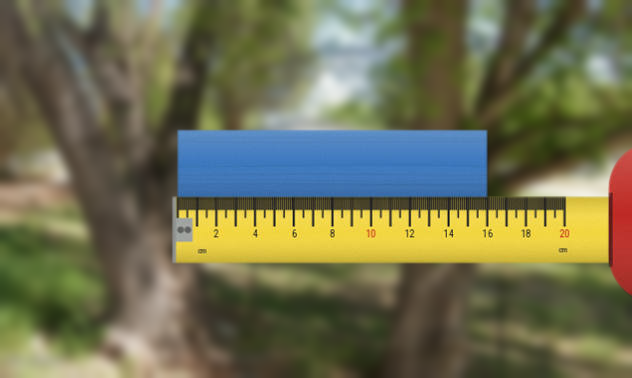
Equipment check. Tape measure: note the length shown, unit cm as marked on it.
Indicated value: 16 cm
